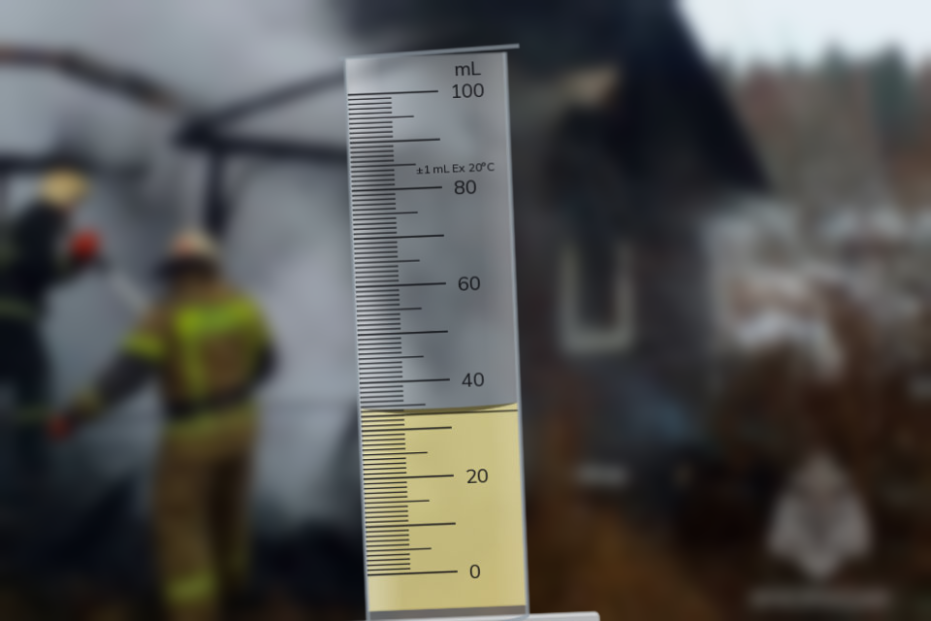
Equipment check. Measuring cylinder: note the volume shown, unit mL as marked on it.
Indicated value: 33 mL
